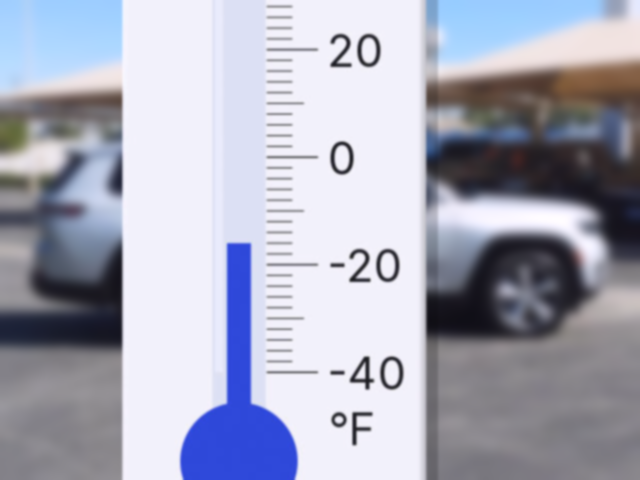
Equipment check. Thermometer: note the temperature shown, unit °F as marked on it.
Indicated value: -16 °F
